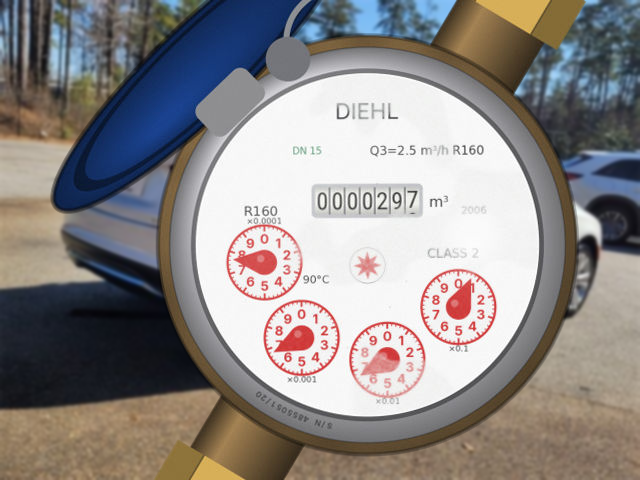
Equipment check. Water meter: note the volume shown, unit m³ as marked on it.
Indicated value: 297.0667 m³
